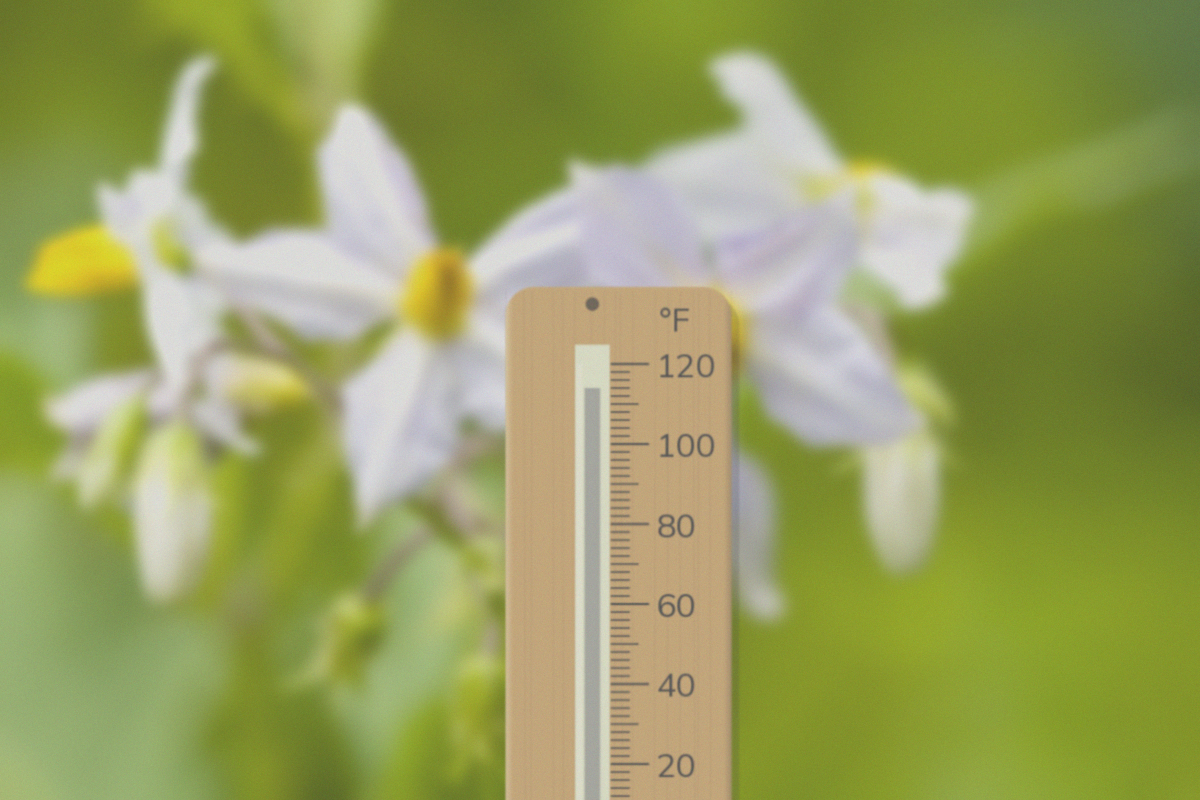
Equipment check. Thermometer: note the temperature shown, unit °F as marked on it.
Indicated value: 114 °F
